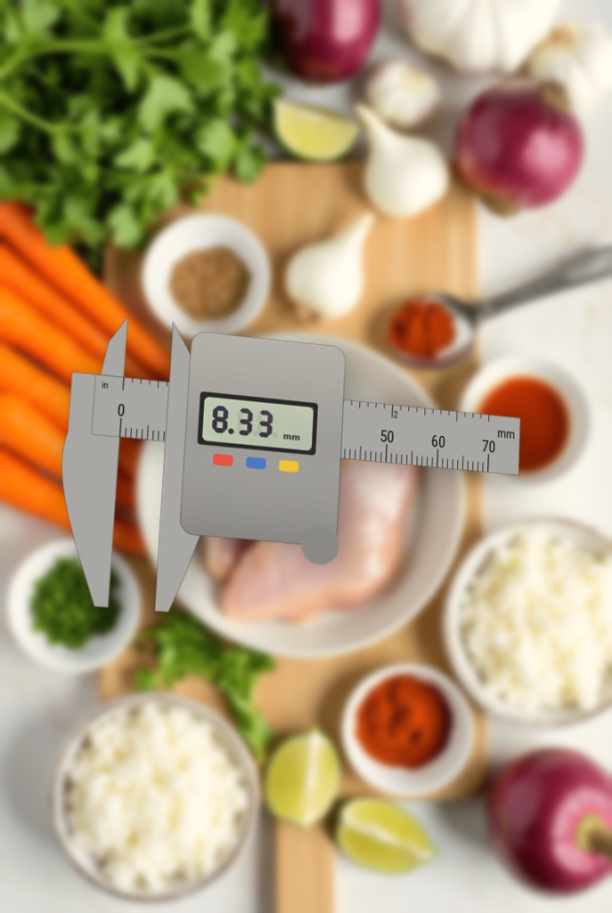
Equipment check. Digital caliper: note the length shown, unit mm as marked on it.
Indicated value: 8.33 mm
